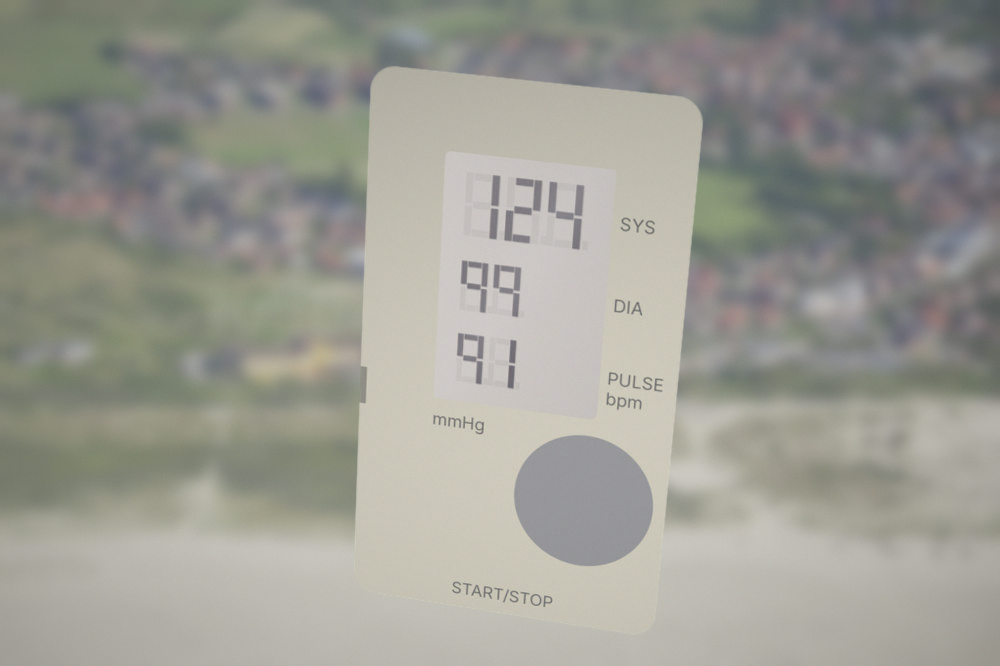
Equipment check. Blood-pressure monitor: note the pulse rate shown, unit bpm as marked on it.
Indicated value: 91 bpm
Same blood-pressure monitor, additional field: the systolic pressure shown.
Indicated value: 124 mmHg
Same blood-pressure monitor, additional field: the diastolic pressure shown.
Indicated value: 99 mmHg
